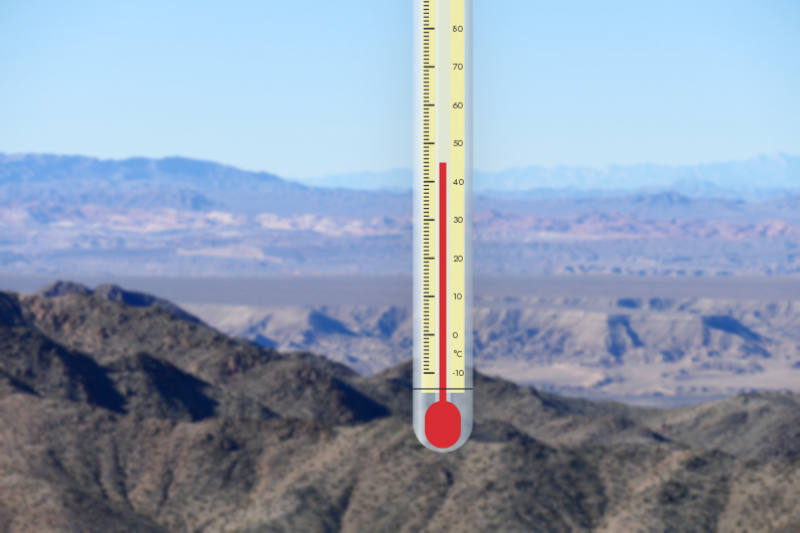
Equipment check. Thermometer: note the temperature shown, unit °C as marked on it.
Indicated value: 45 °C
